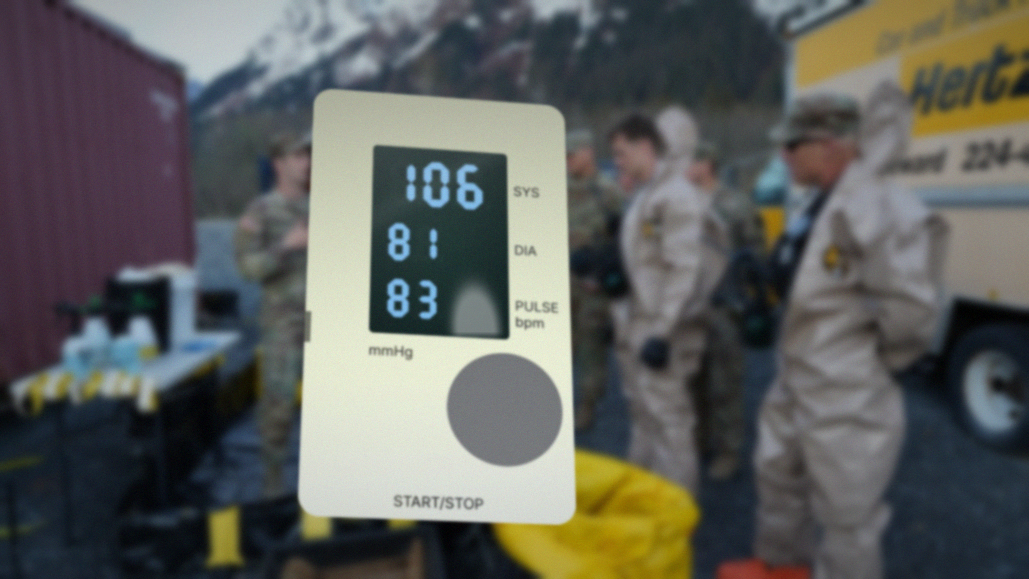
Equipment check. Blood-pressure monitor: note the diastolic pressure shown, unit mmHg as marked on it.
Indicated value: 81 mmHg
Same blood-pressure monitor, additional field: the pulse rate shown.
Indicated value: 83 bpm
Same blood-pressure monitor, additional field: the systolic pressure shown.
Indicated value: 106 mmHg
